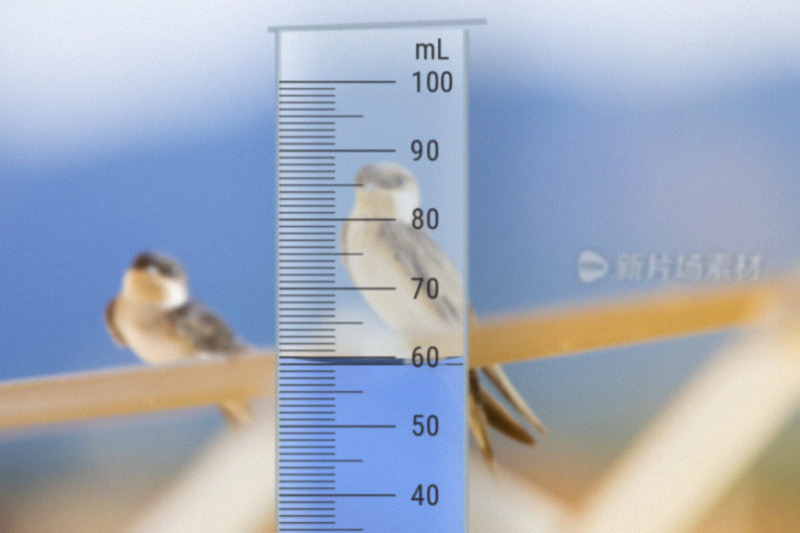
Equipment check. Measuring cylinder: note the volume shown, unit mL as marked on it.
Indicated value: 59 mL
